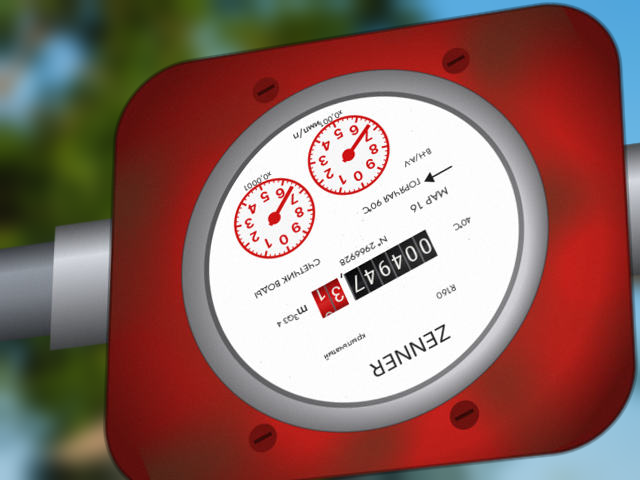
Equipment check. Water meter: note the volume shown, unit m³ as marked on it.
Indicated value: 4947.3066 m³
